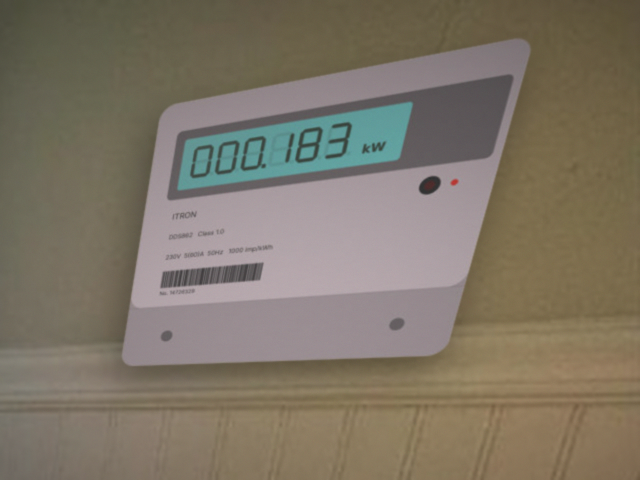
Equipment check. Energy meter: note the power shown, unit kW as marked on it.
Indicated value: 0.183 kW
